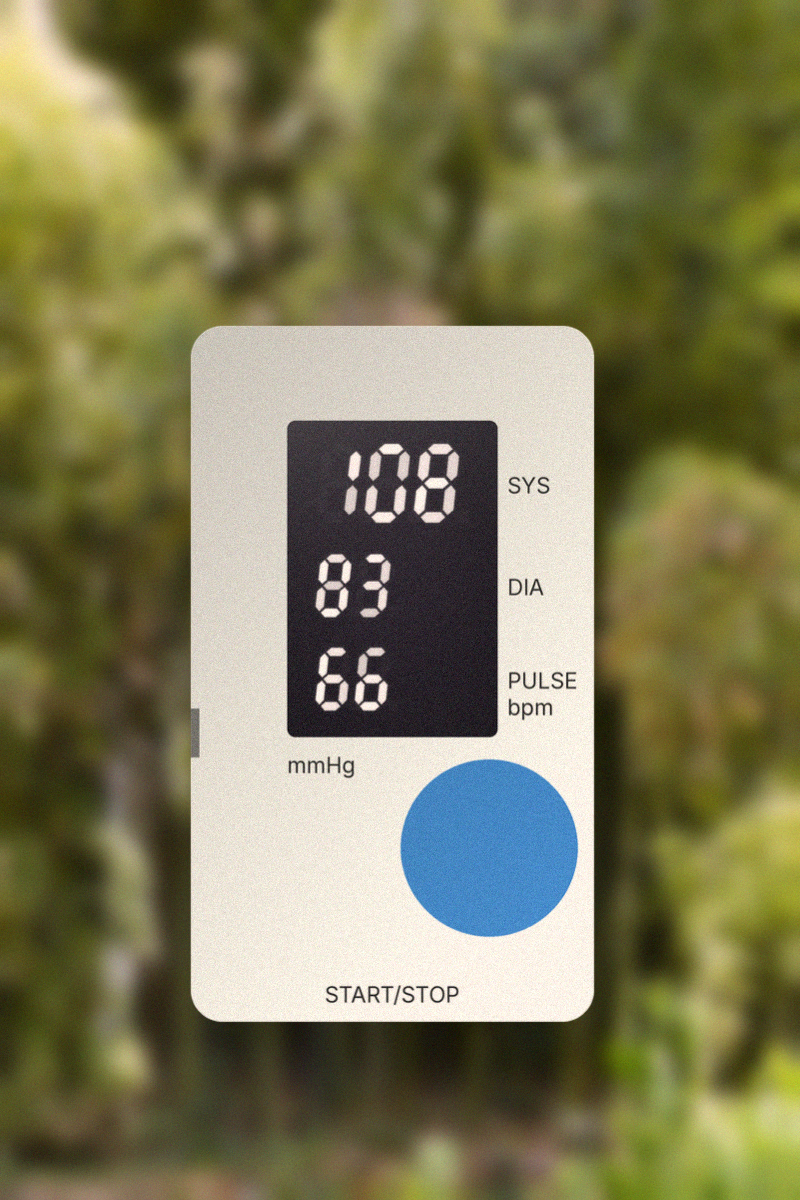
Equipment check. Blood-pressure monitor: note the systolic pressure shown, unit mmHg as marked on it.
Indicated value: 108 mmHg
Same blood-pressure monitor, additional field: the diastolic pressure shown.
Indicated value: 83 mmHg
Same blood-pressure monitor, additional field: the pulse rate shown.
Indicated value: 66 bpm
